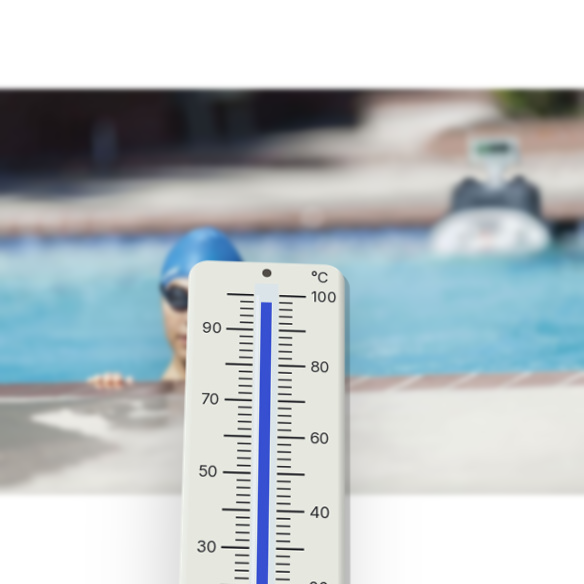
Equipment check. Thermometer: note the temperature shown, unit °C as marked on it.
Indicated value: 98 °C
